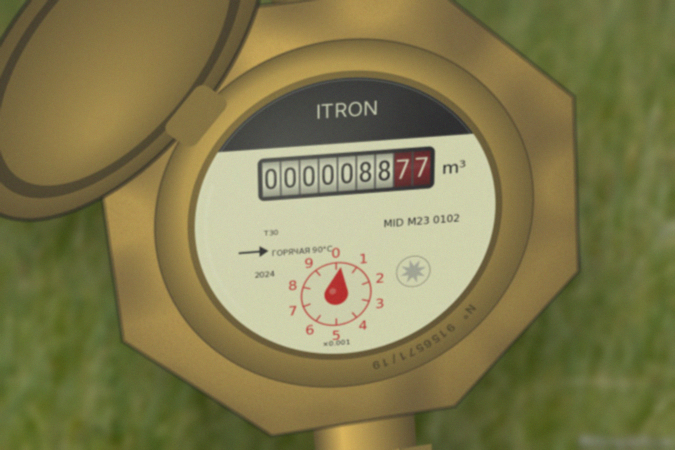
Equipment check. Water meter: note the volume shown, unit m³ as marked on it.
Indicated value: 88.770 m³
